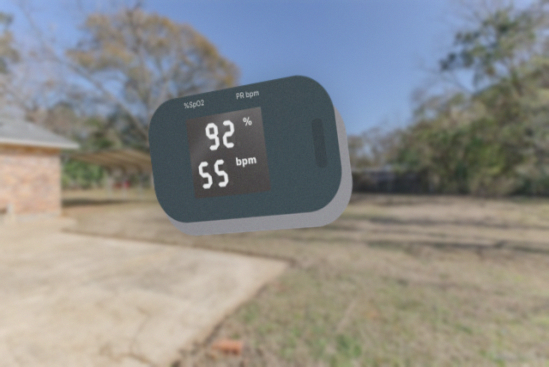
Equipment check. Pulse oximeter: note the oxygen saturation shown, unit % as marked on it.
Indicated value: 92 %
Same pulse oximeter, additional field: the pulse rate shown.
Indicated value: 55 bpm
